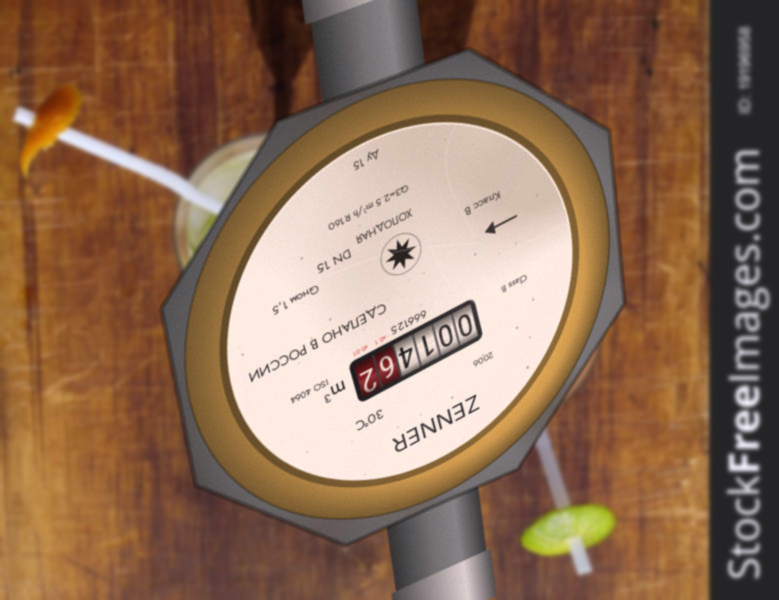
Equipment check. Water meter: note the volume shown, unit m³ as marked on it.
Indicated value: 14.62 m³
